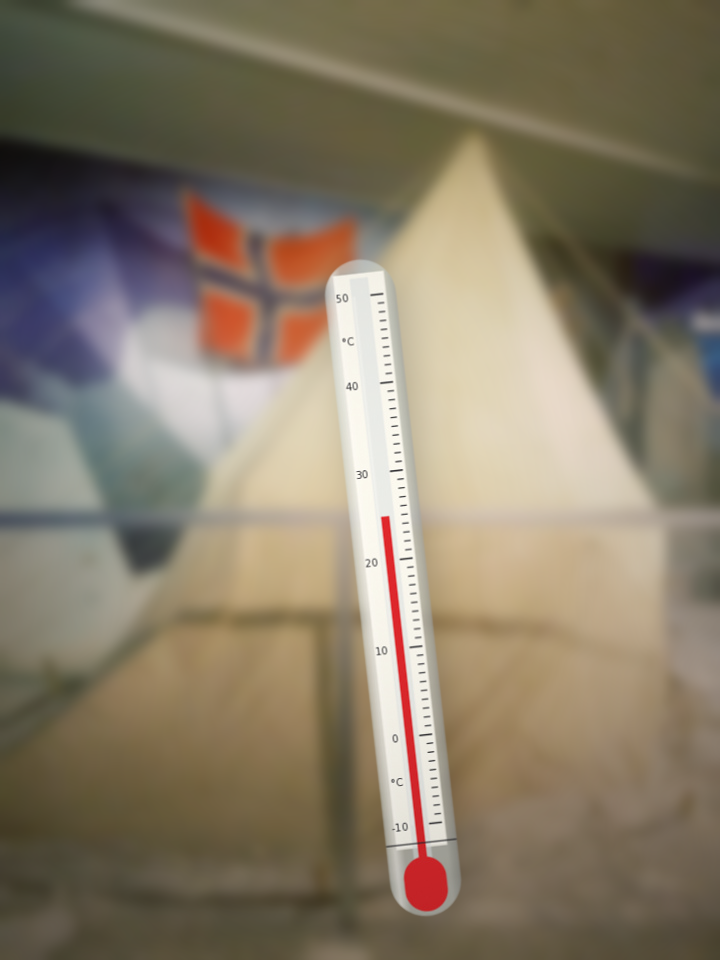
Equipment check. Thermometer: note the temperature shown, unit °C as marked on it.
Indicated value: 25 °C
